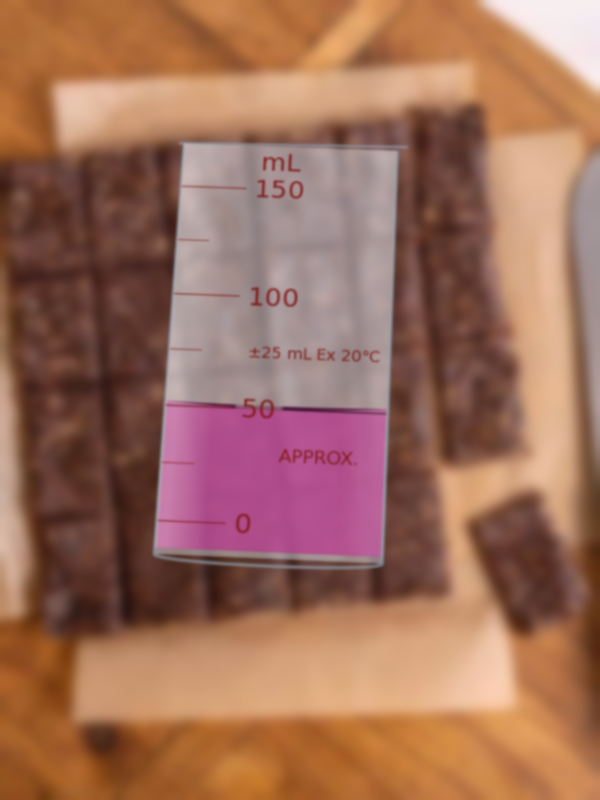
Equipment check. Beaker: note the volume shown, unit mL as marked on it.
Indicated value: 50 mL
